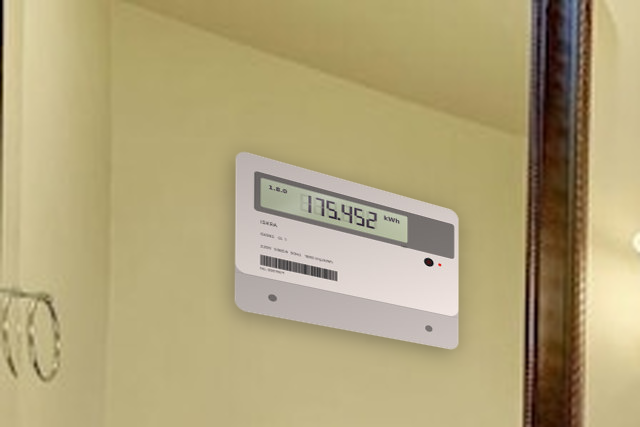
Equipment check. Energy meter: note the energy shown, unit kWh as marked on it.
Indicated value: 175.452 kWh
